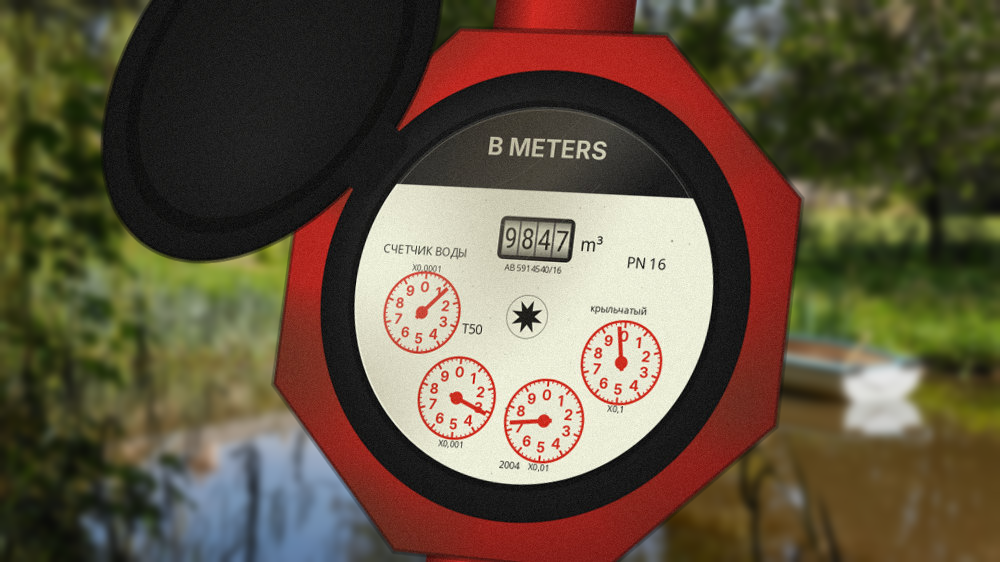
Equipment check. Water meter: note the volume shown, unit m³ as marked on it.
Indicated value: 9846.9731 m³
